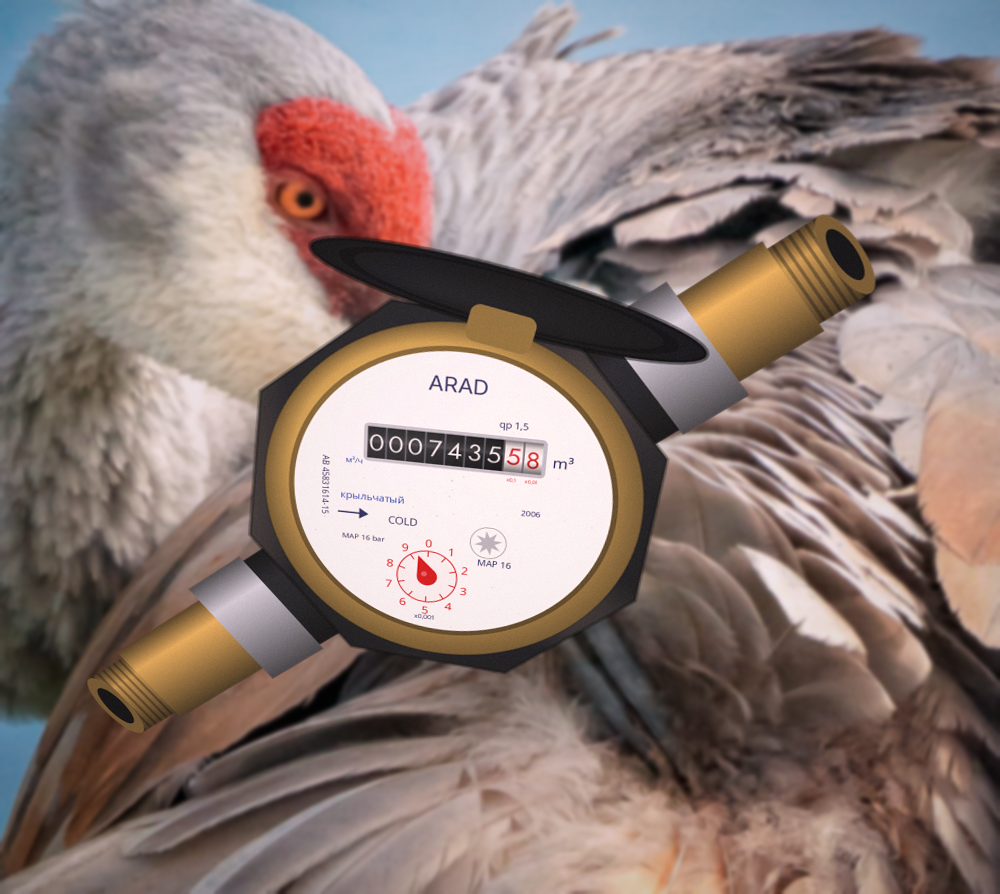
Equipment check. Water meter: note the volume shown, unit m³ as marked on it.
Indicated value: 7435.579 m³
